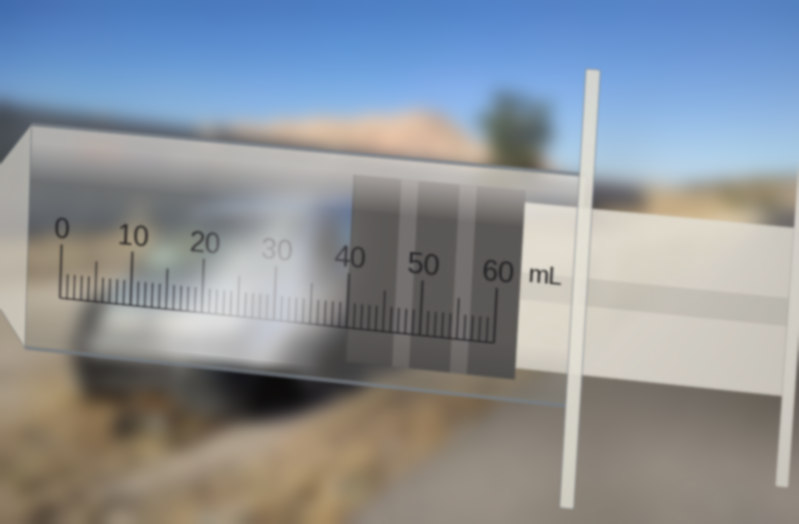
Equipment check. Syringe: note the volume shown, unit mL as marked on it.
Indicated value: 40 mL
